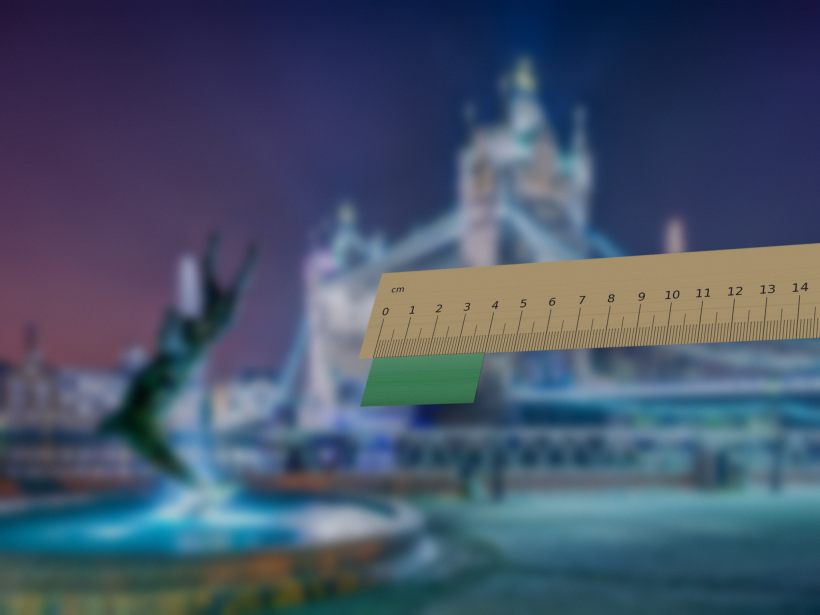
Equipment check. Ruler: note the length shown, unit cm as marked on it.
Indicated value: 4 cm
